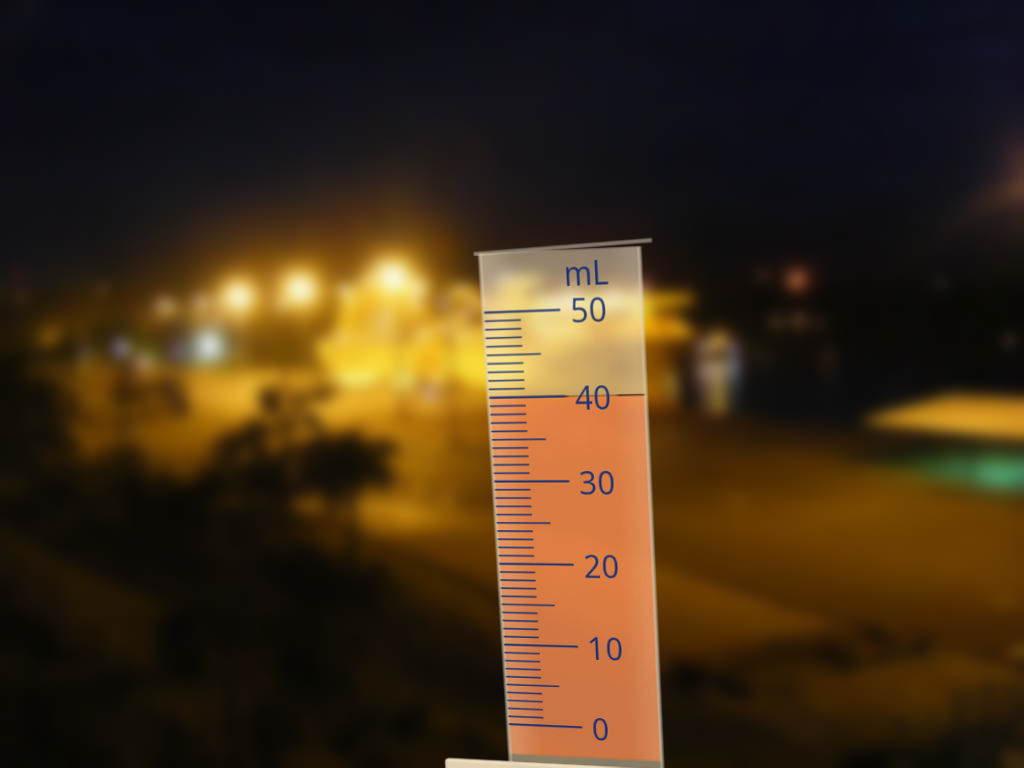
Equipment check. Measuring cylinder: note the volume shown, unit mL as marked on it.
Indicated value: 40 mL
